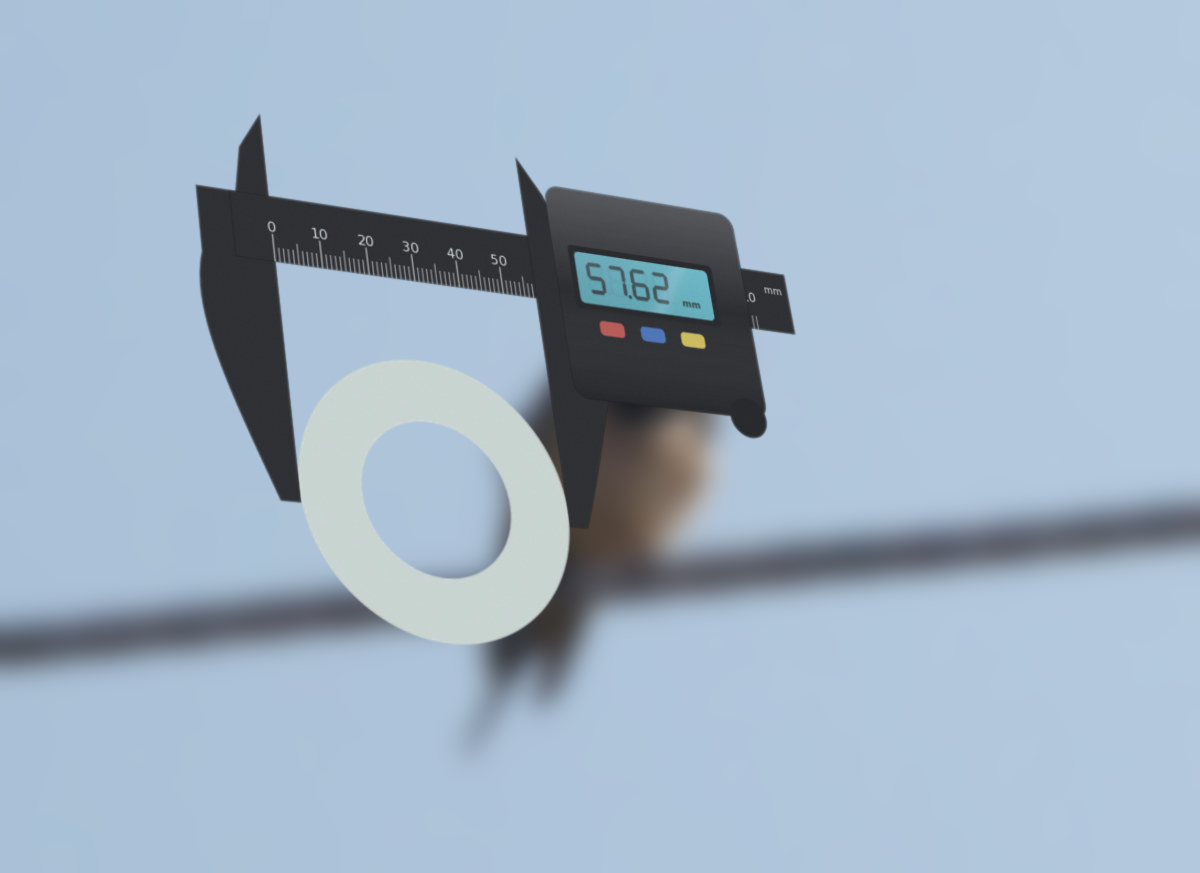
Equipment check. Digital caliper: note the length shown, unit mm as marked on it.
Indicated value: 57.62 mm
